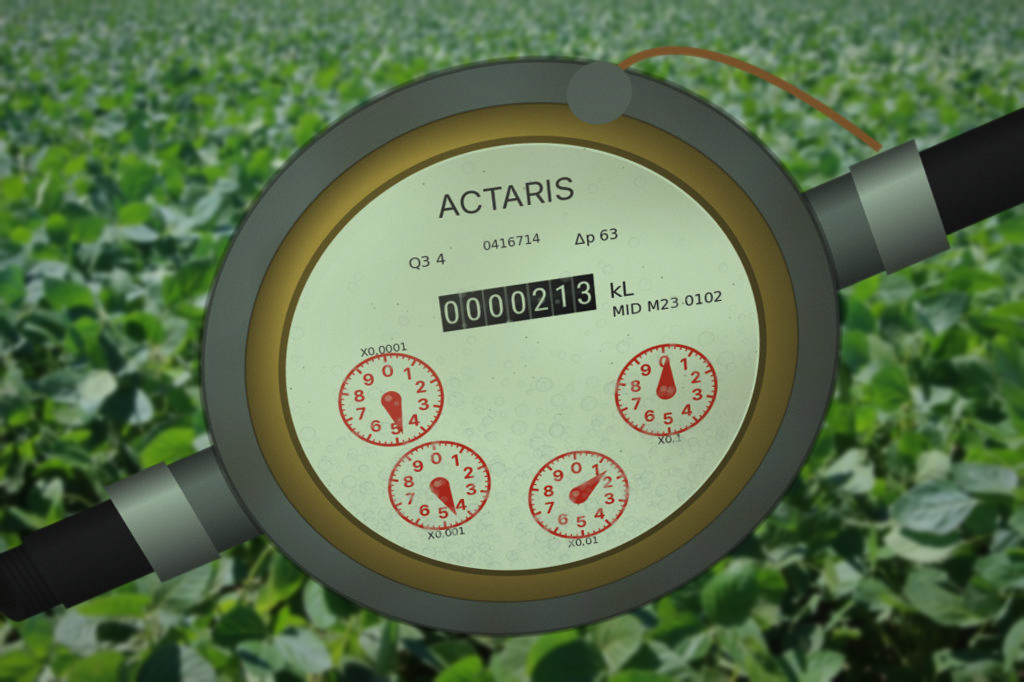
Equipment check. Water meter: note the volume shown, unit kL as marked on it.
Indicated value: 213.0144 kL
